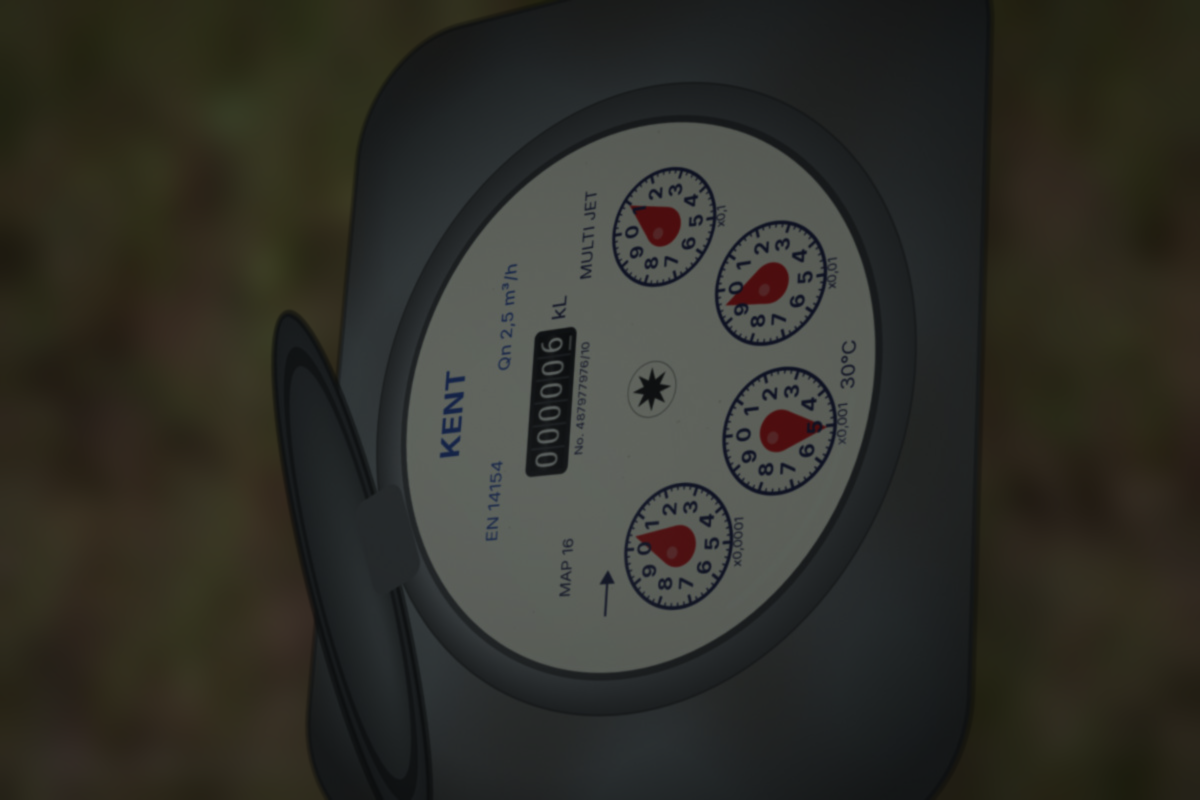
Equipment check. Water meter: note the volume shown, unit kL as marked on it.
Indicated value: 6.0950 kL
